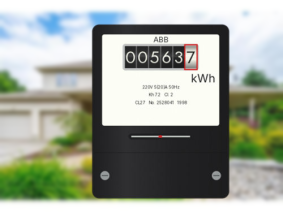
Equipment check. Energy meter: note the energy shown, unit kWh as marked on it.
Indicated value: 563.7 kWh
